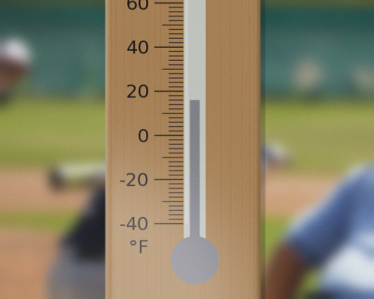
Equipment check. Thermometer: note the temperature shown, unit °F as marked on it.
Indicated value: 16 °F
